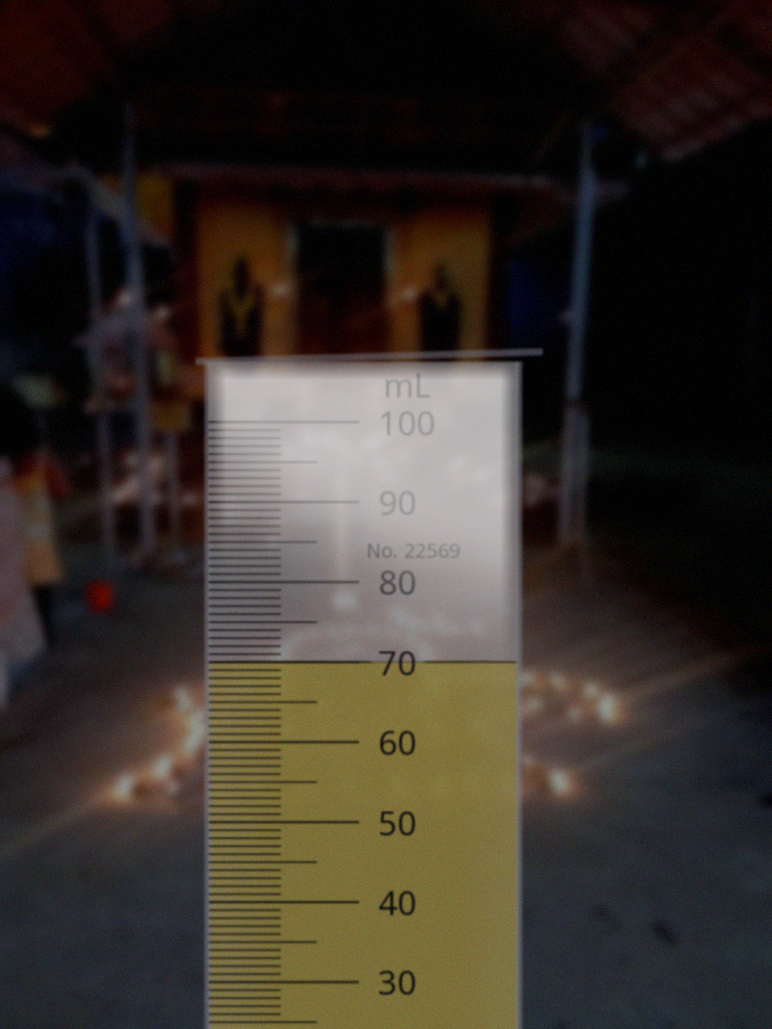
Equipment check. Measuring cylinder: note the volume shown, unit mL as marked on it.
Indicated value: 70 mL
